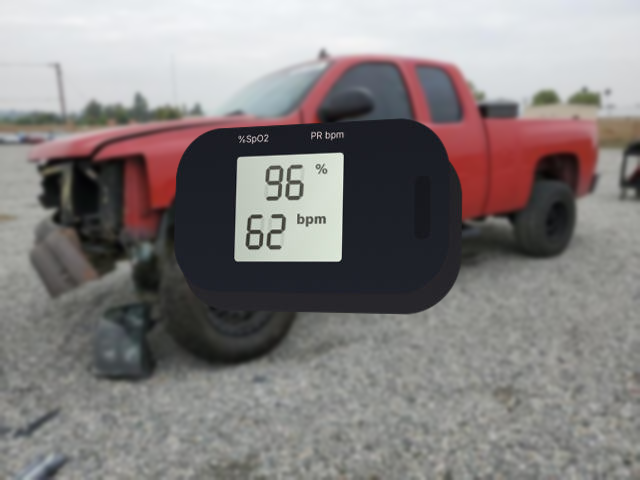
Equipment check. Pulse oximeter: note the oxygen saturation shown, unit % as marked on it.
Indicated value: 96 %
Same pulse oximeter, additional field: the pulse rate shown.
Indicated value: 62 bpm
